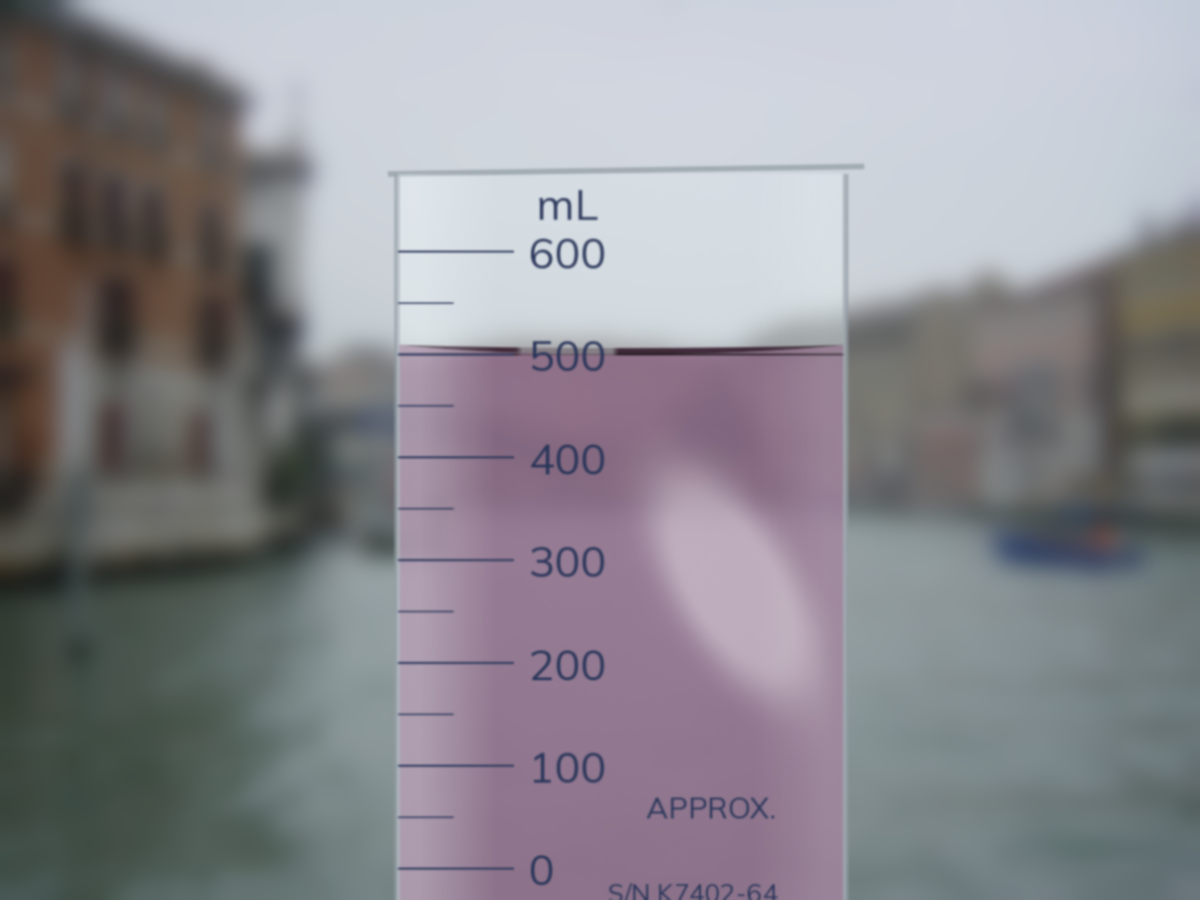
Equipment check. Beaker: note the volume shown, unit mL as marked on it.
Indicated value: 500 mL
